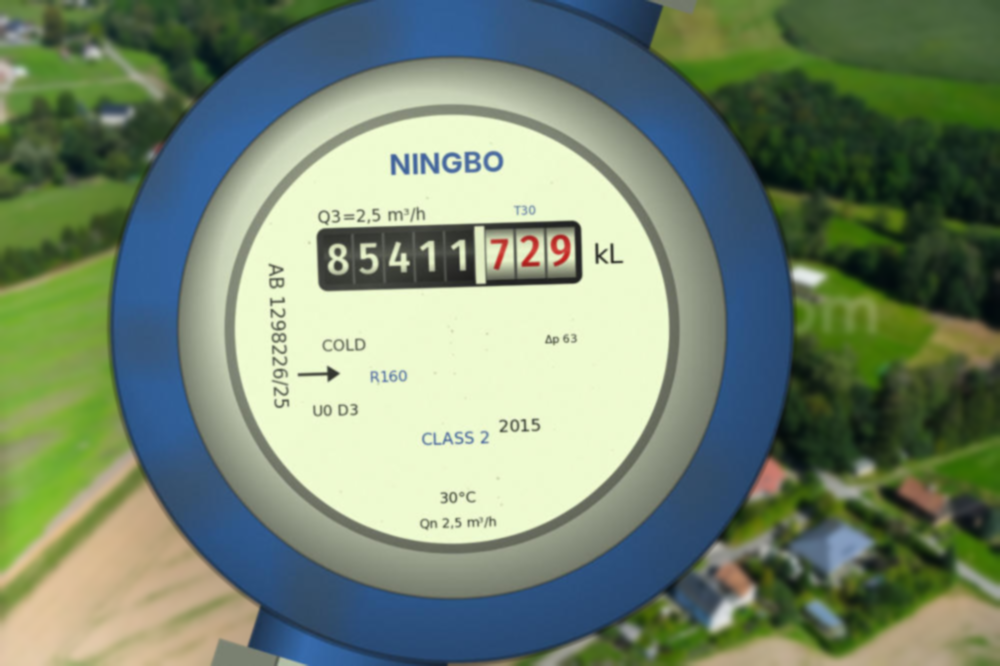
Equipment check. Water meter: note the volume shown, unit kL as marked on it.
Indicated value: 85411.729 kL
